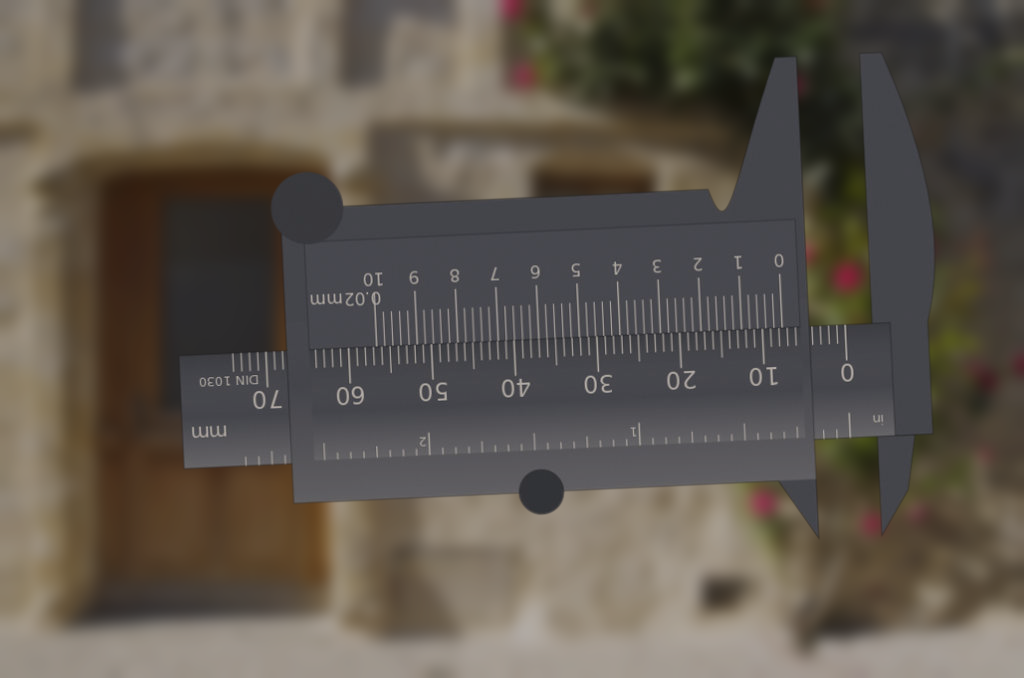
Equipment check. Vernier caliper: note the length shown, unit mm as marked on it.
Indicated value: 7.6 mm
